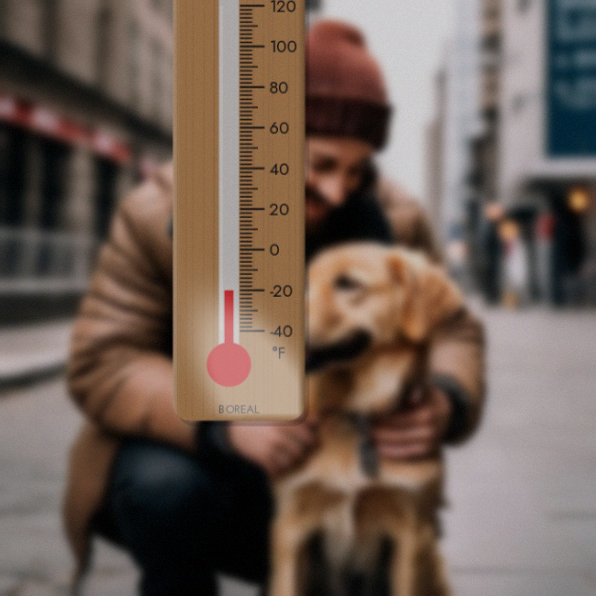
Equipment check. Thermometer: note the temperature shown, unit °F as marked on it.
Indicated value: -20 °F
